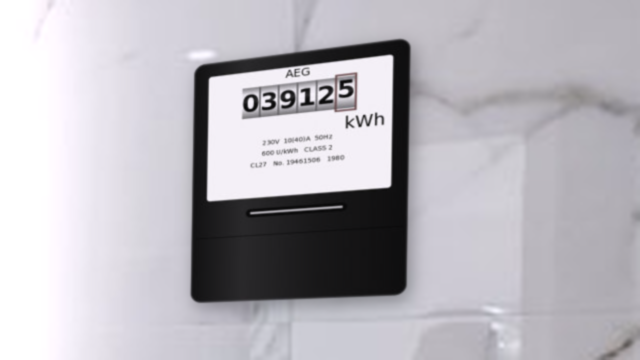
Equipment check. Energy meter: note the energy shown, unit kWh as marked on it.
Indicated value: 3912.5 kWh
